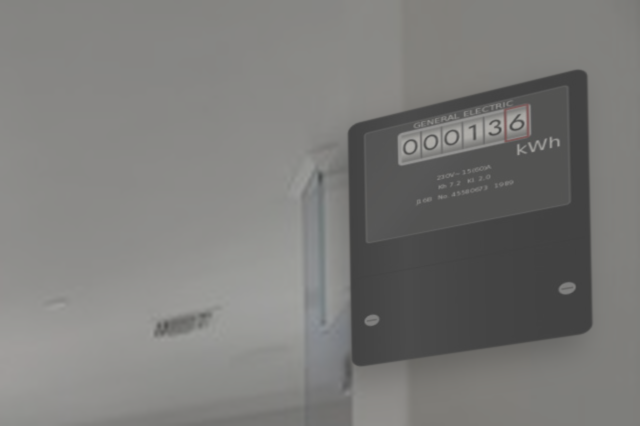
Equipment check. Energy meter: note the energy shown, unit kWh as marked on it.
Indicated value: 13.6 kWh
